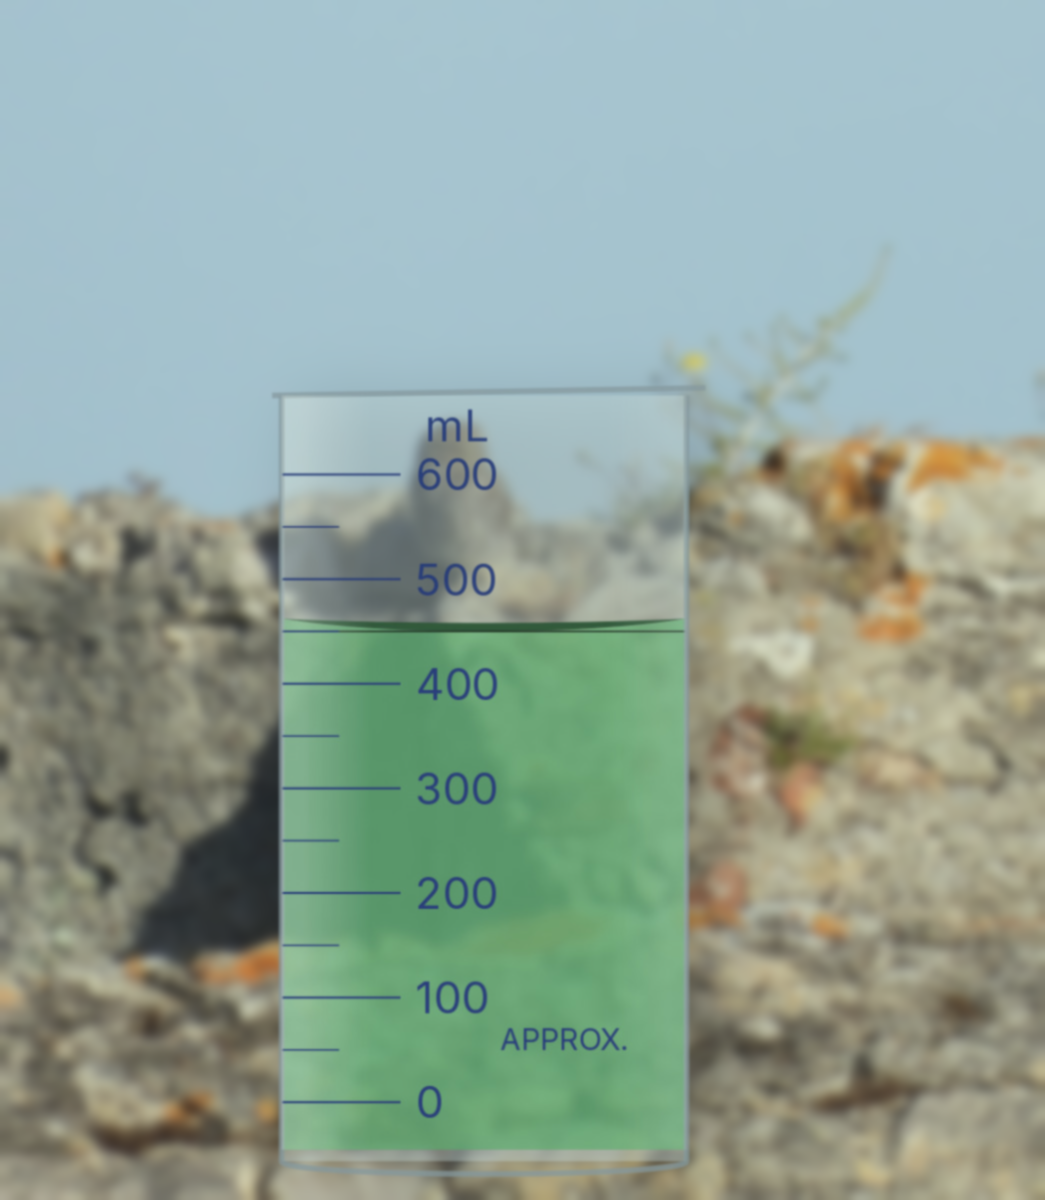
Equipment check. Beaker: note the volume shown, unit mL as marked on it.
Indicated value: 450 mL
